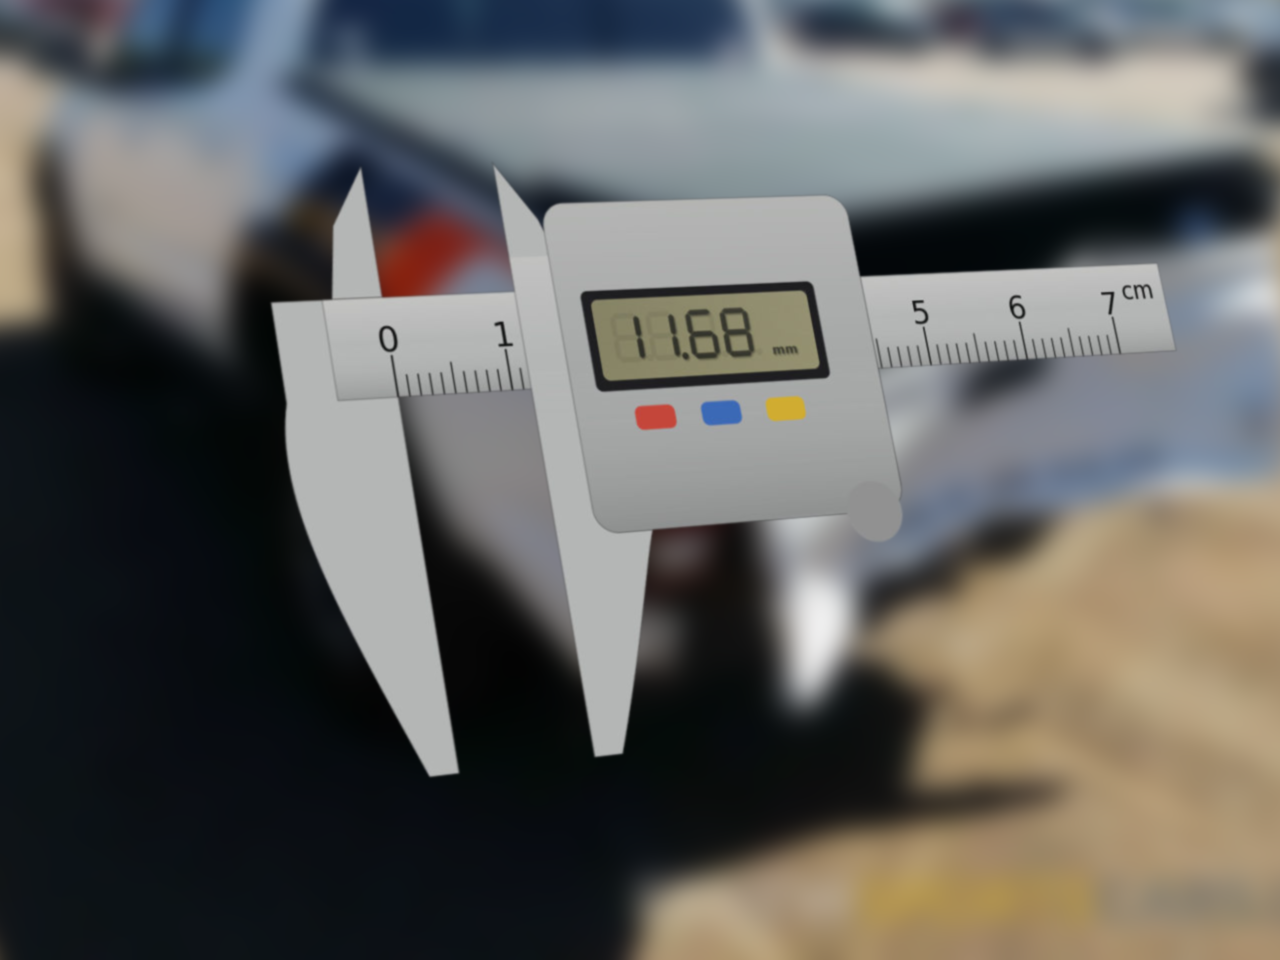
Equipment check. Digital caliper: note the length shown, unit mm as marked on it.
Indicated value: 11.68 mm
